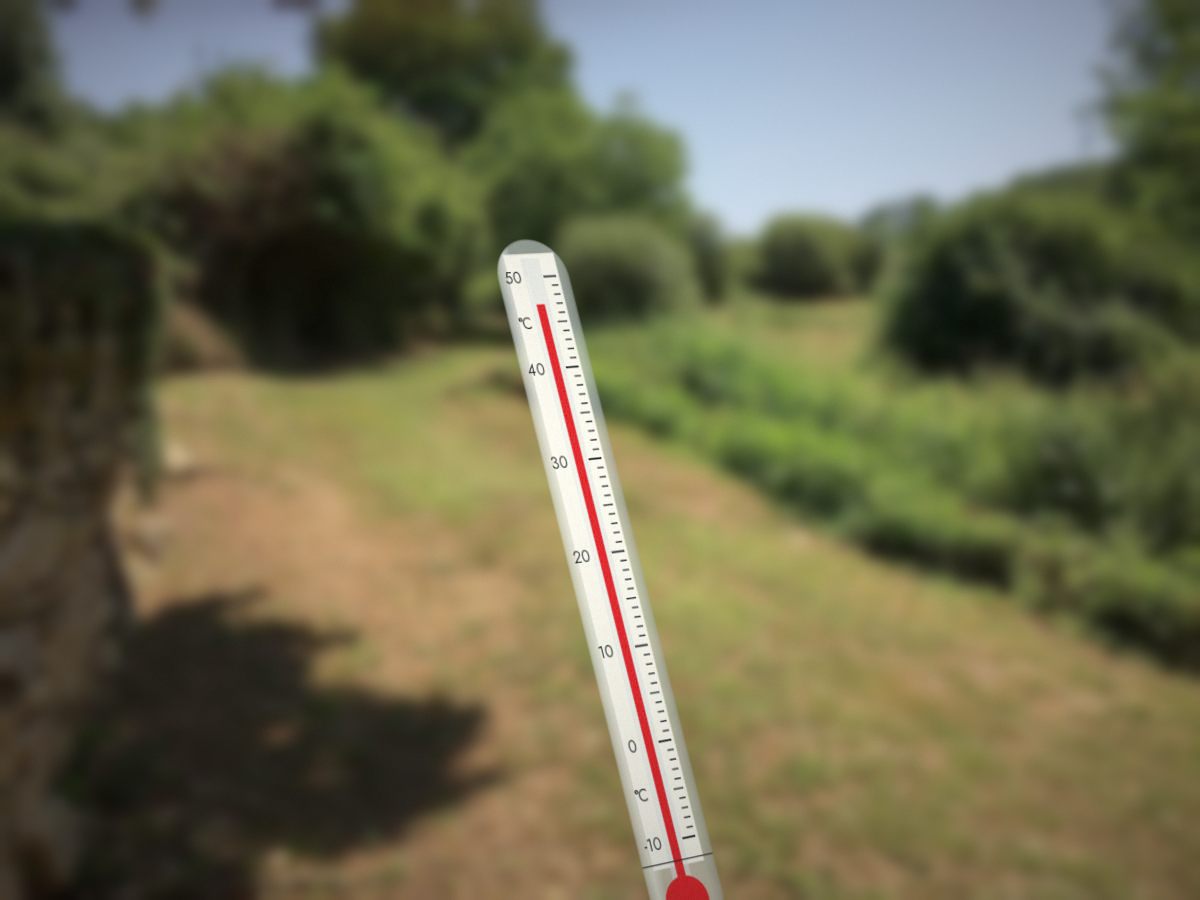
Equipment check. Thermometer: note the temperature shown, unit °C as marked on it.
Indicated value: 47 °C
